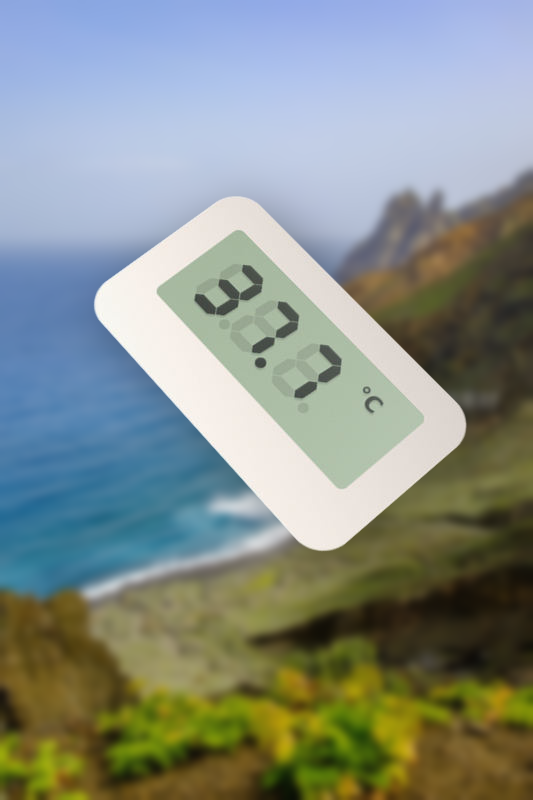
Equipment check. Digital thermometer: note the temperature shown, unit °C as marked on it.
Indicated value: 37.7 °C
